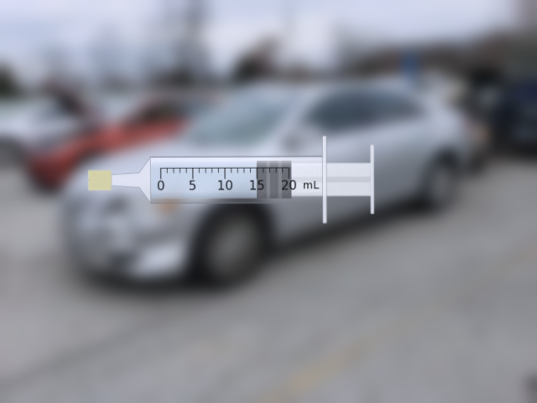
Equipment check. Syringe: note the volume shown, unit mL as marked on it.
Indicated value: 15 mL
